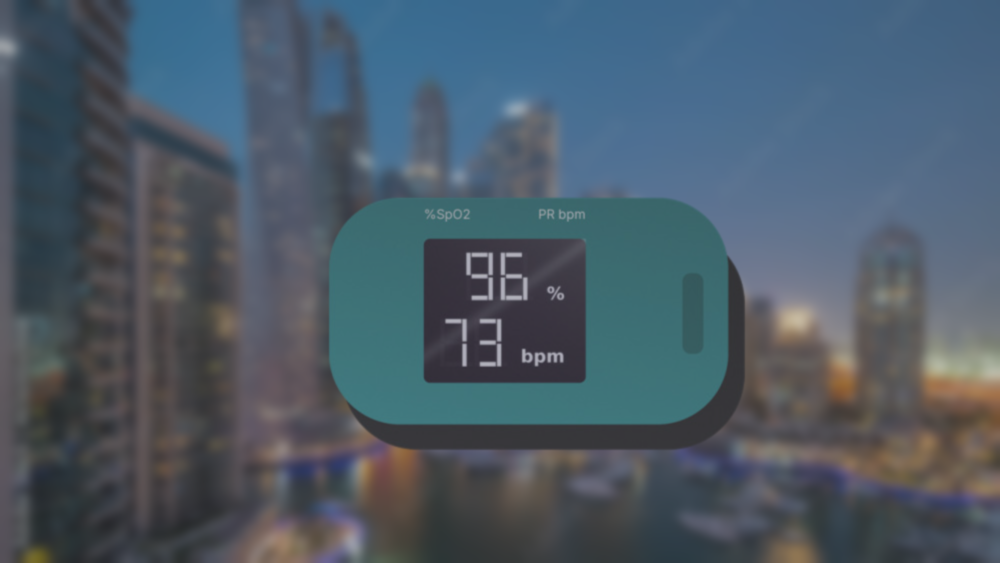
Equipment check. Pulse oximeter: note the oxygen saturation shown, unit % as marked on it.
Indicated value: 96 %
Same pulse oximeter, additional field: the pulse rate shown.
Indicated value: 73 bpm
